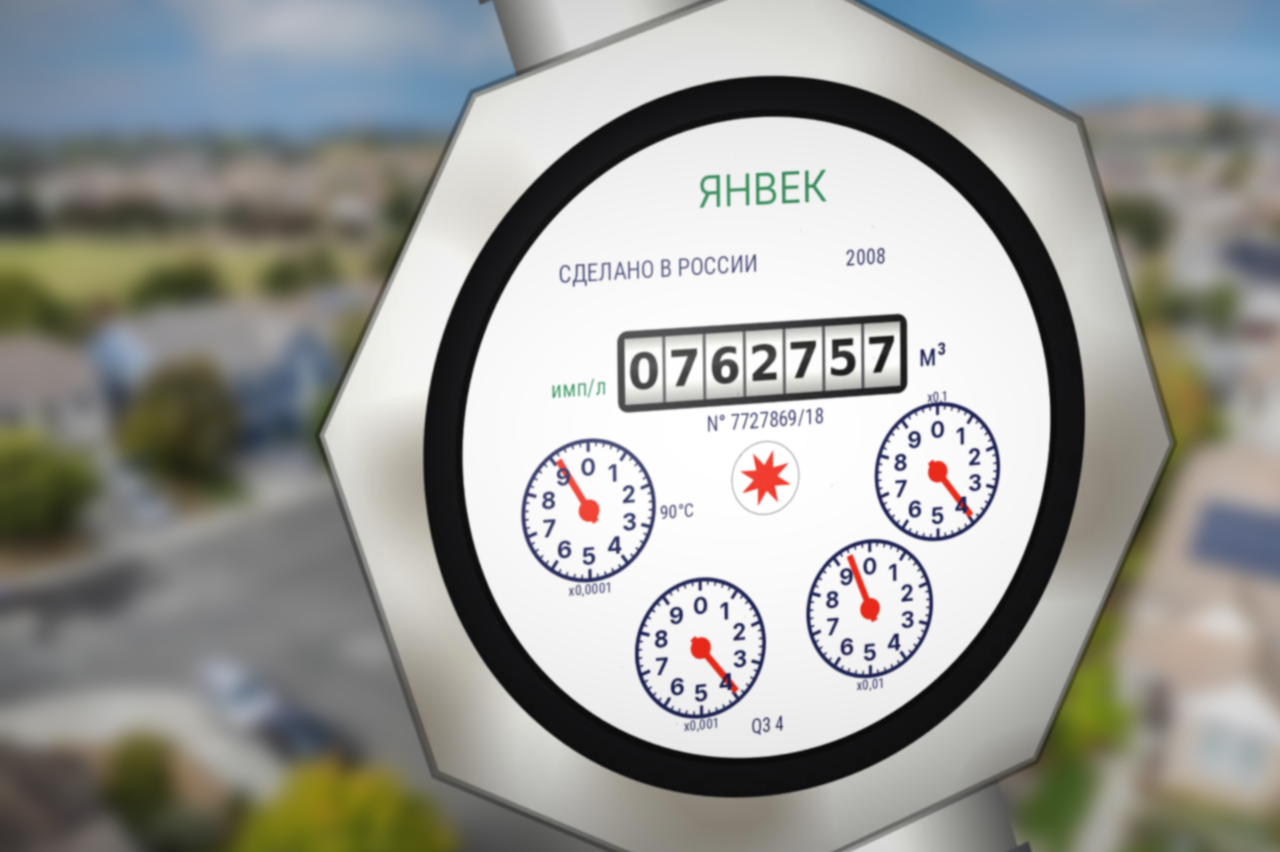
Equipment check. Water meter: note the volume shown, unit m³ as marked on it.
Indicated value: 762757.3939 m³
